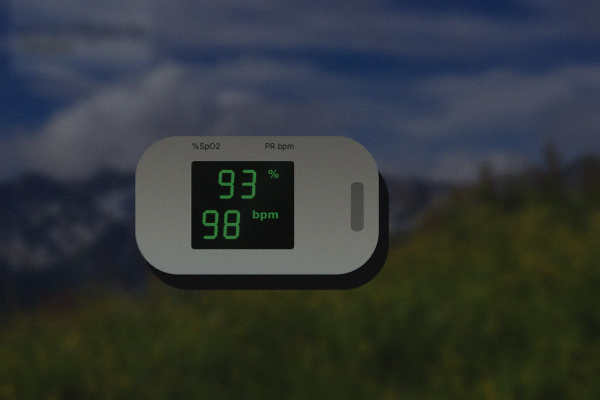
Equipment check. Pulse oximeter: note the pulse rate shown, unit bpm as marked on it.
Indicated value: 98 bpm
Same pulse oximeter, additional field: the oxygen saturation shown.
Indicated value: 93 %
